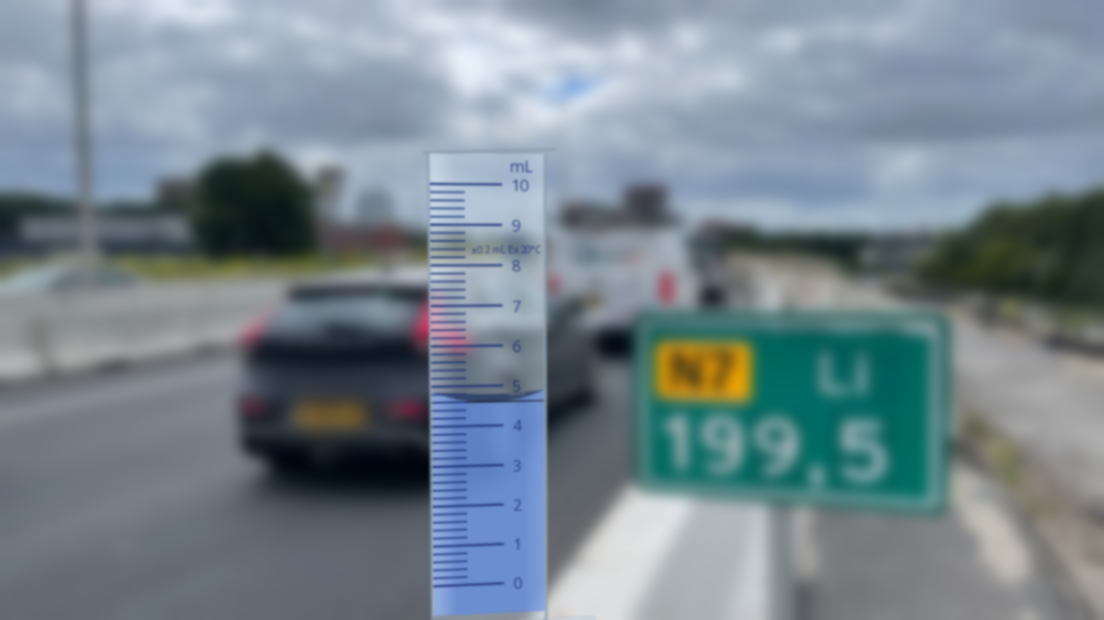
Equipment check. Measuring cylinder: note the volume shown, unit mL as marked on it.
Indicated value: 4.6 mL
